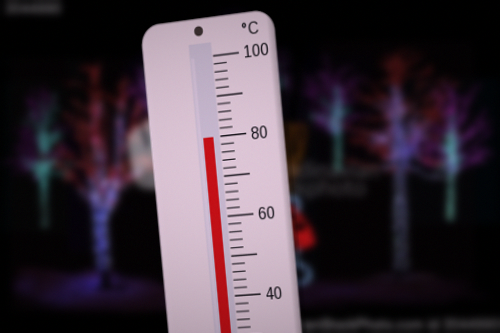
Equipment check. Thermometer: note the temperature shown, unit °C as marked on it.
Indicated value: 80 °C
